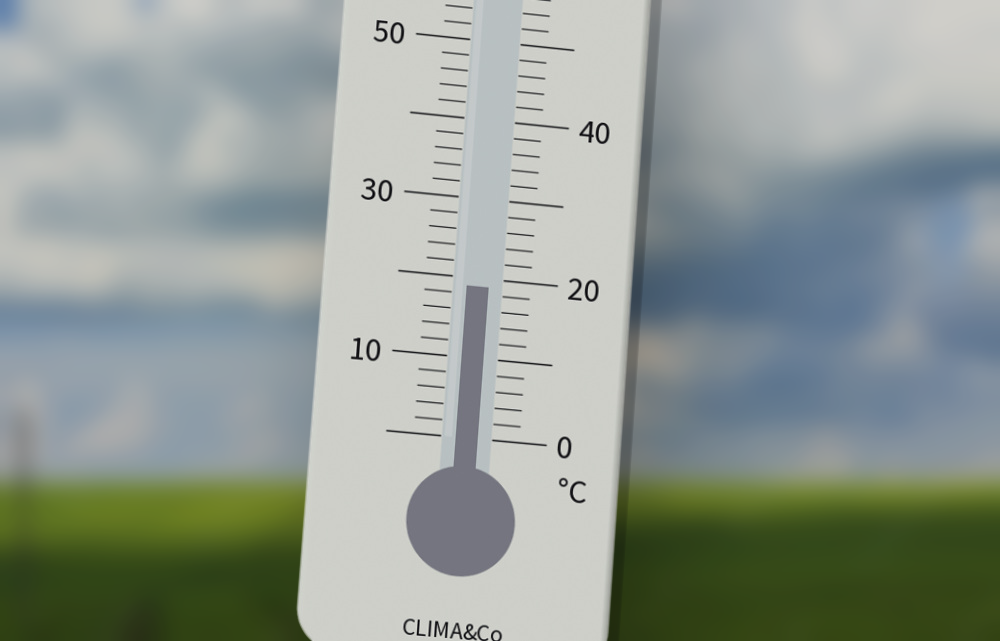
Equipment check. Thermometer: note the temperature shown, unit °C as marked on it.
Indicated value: 19 °C
